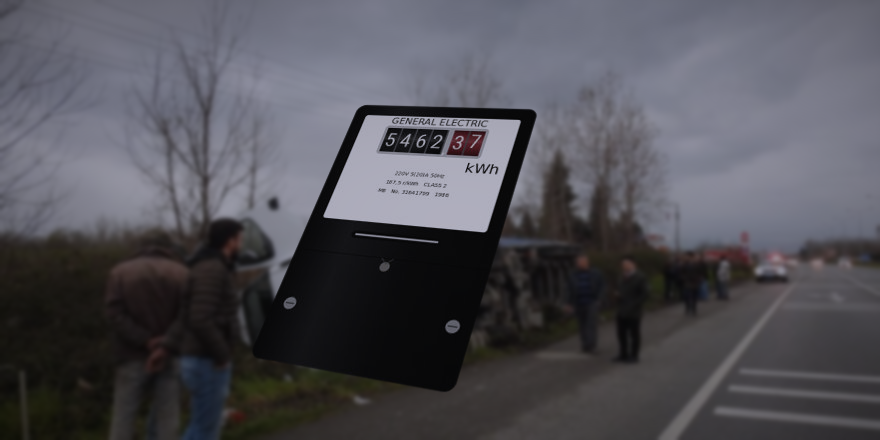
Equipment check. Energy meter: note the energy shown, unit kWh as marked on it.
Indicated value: 5462.37 kWh
